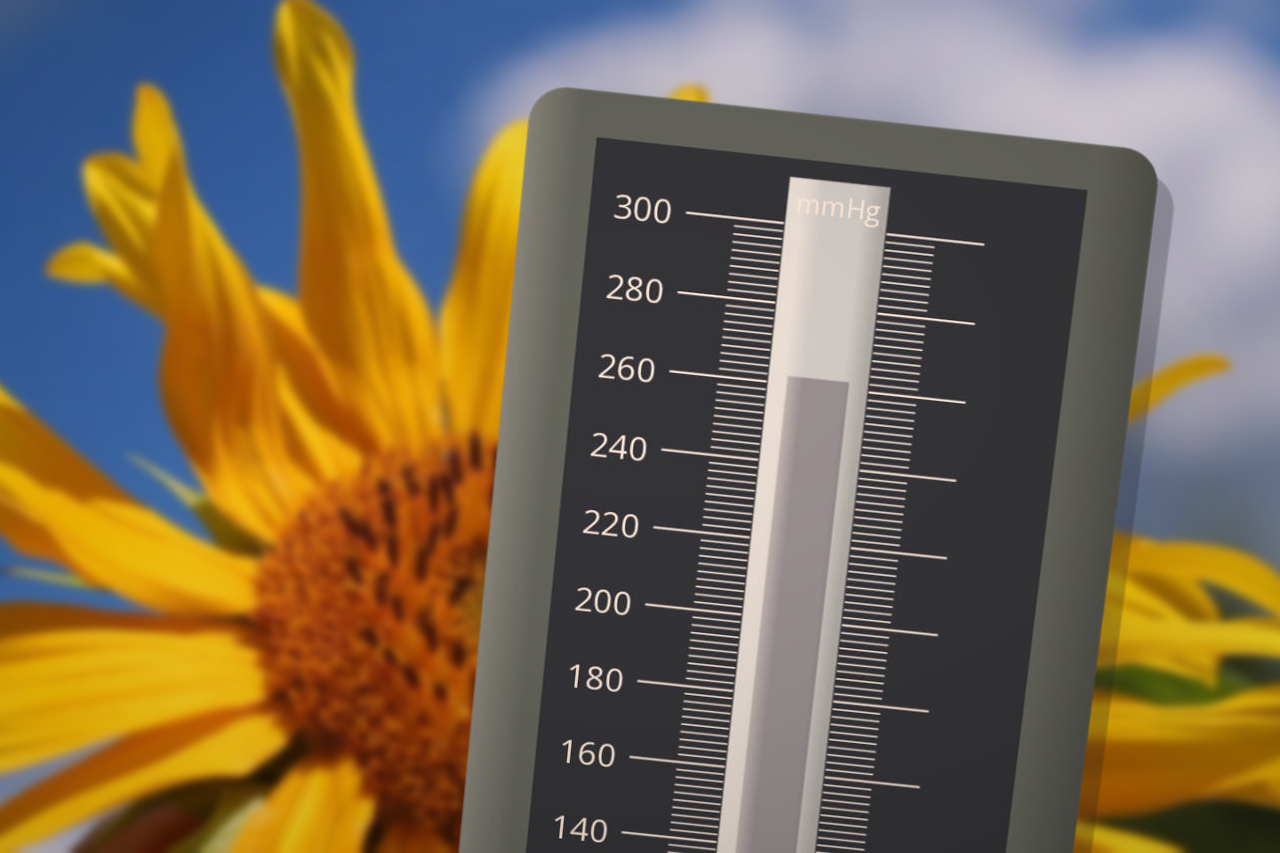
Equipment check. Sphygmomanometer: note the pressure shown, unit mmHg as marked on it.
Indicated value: 262 mmHg
